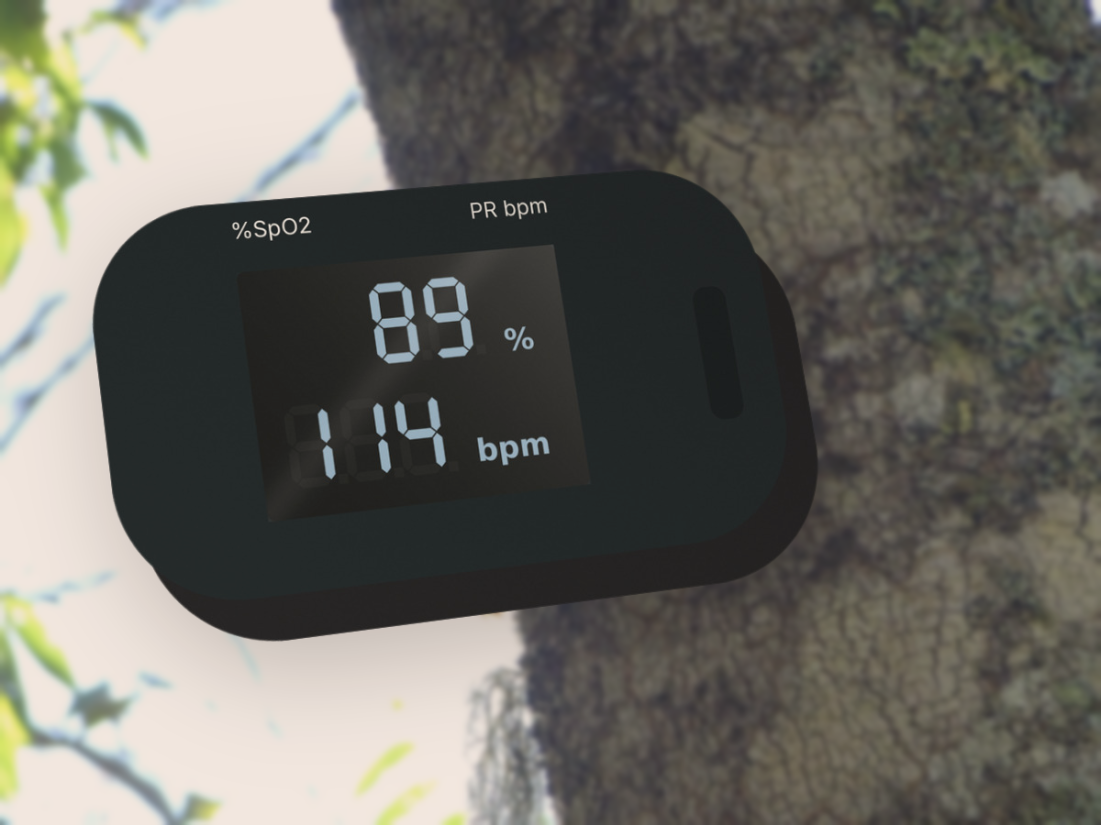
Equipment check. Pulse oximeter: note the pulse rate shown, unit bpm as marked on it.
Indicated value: 114 bpm
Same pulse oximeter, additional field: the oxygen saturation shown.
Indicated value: 89 %
